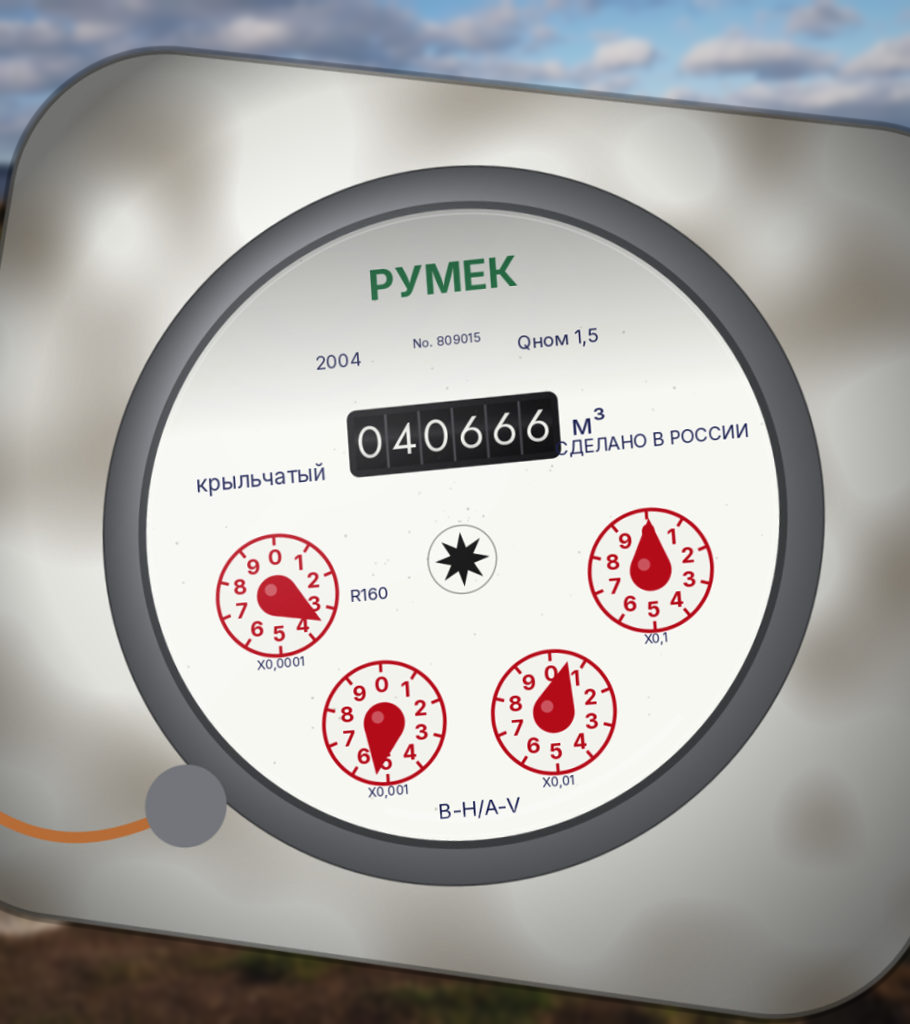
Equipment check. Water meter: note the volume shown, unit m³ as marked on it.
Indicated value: 40666.0053 m³
